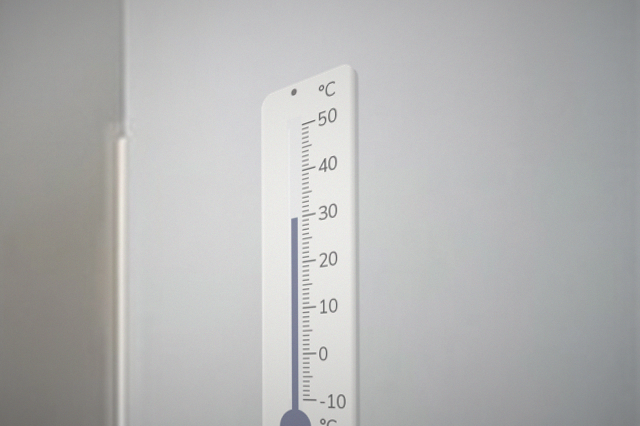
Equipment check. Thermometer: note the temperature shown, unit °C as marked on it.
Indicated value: 30 °C
